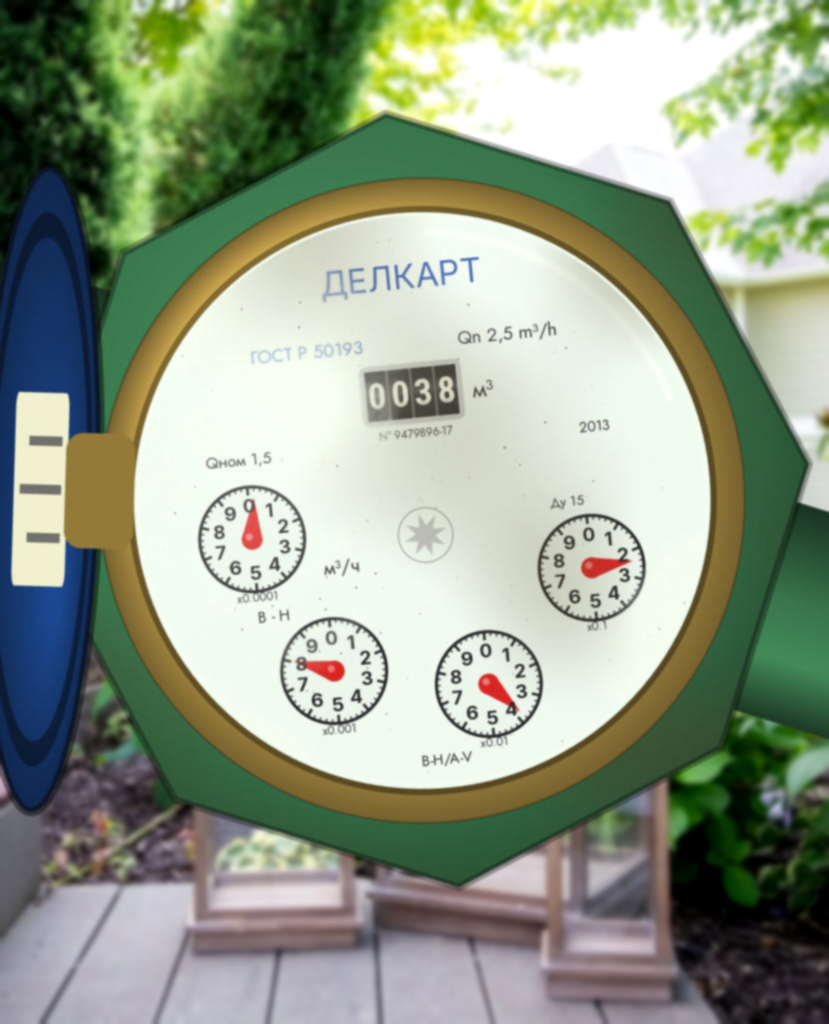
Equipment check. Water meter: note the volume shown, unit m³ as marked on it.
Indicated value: 38.2380 m³
